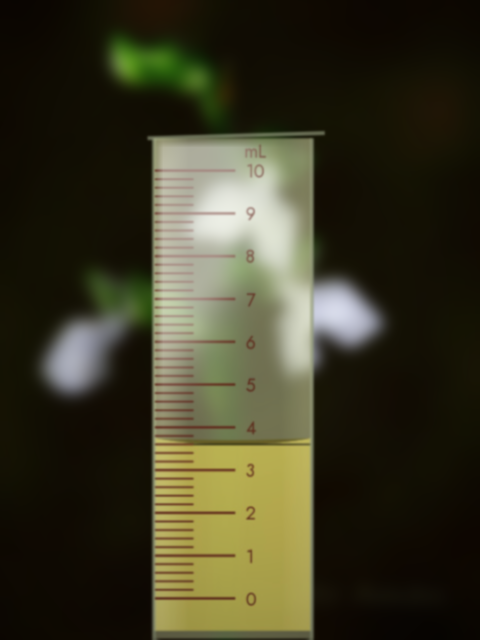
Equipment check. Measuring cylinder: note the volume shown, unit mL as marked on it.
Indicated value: 3.6 mL
